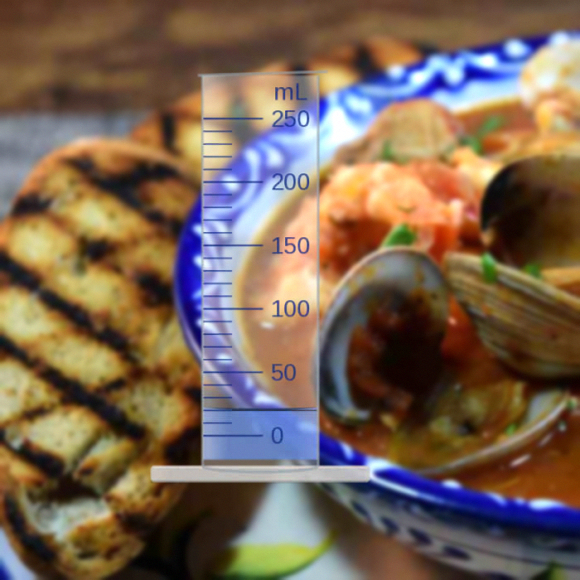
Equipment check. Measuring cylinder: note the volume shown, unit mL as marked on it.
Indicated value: 20 mL
